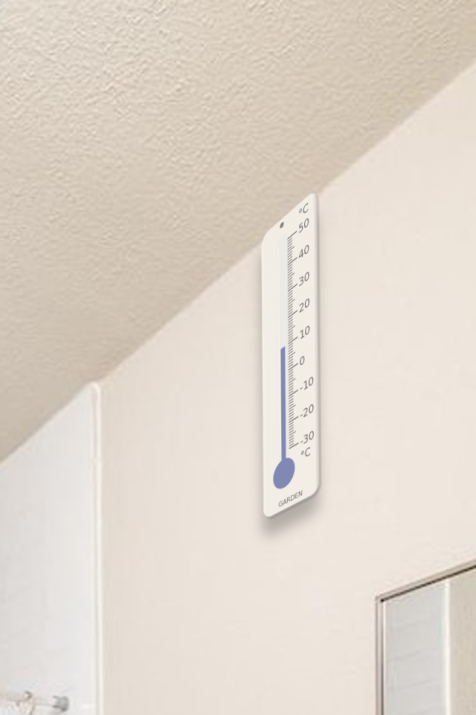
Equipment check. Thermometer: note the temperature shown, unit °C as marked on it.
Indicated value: 10 °C
